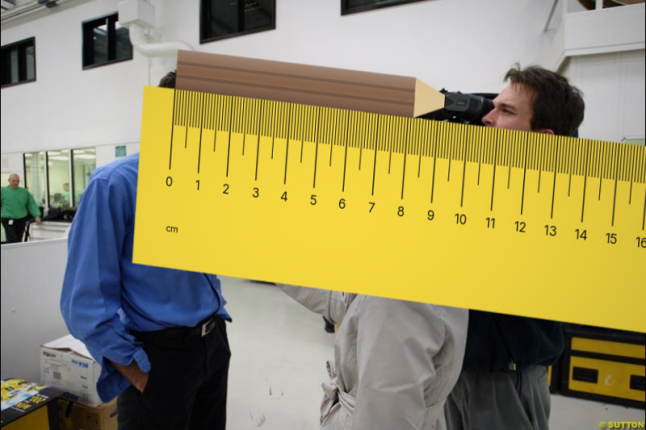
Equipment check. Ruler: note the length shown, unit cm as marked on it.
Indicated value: 9.5 cm
